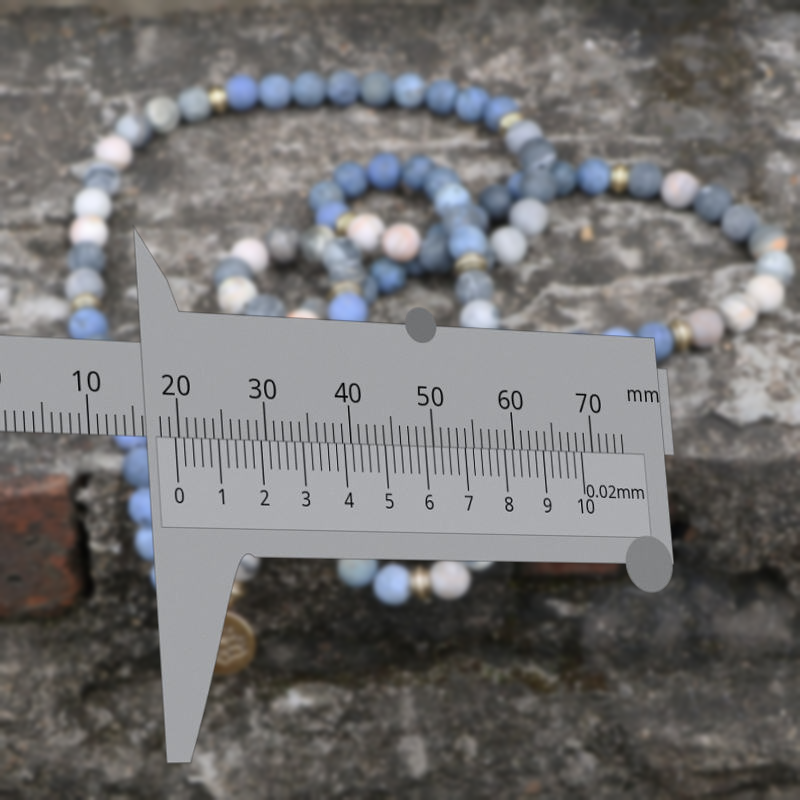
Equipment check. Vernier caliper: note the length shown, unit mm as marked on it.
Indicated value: 19.6 mm
